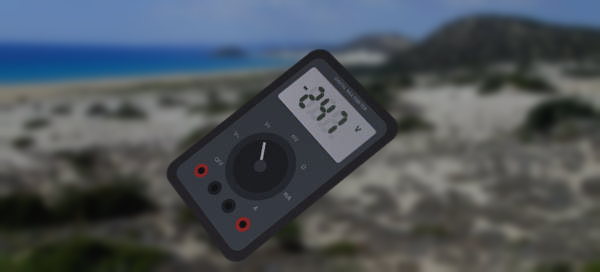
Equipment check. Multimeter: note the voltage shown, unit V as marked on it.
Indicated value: -247 V
